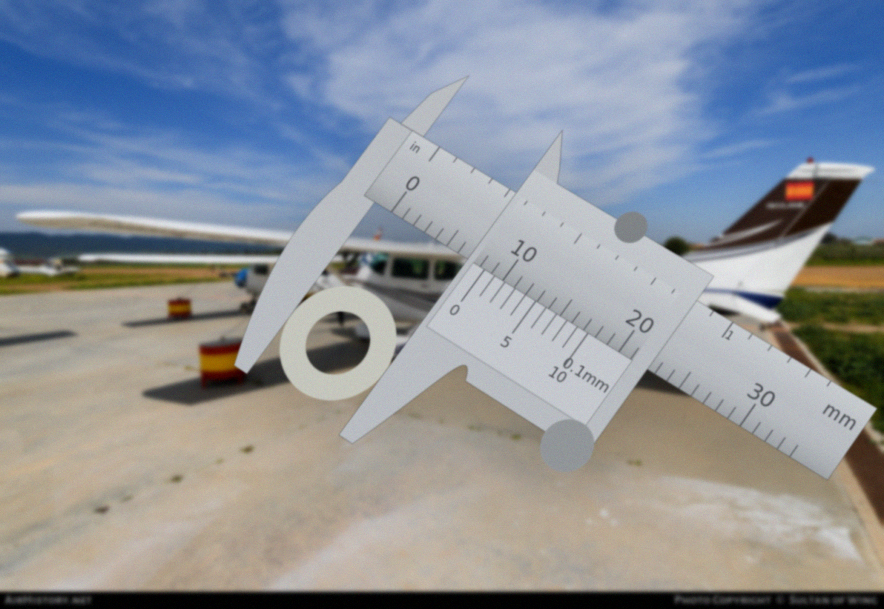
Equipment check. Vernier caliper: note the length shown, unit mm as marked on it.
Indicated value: 8.4 mm
